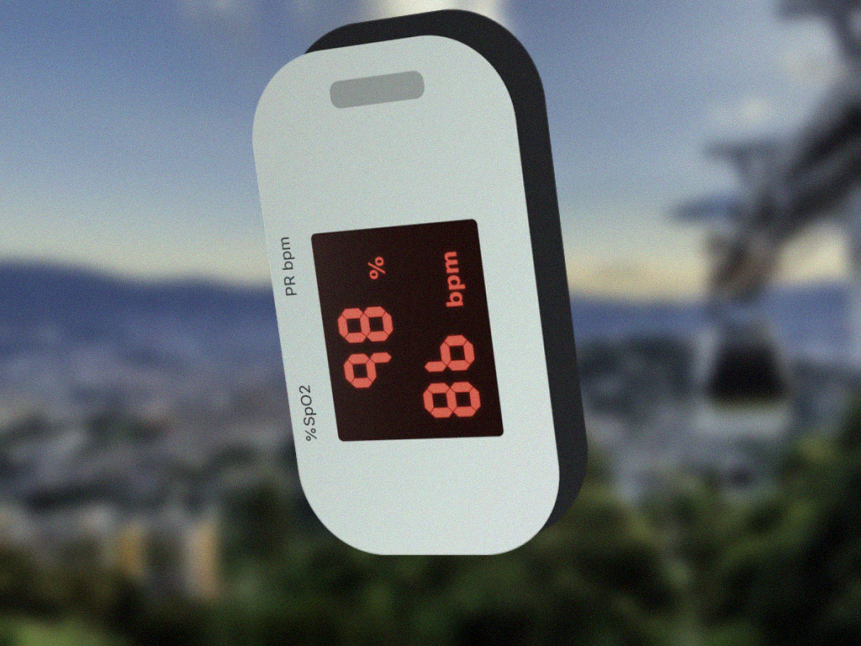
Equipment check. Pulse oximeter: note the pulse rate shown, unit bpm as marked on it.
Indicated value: 86 bpm
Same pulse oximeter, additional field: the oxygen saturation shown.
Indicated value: 98 %
